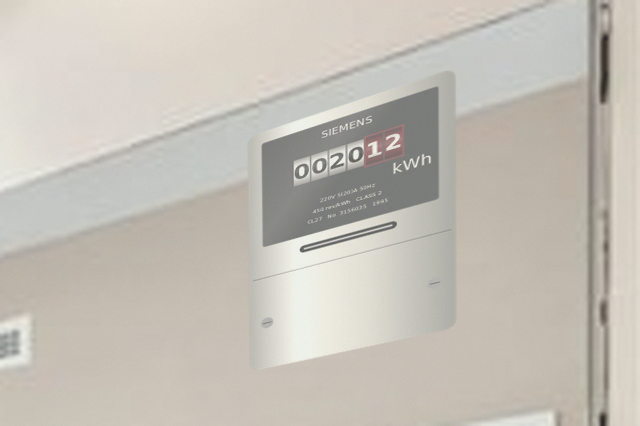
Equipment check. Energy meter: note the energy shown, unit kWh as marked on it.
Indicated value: 20.12 kWh
